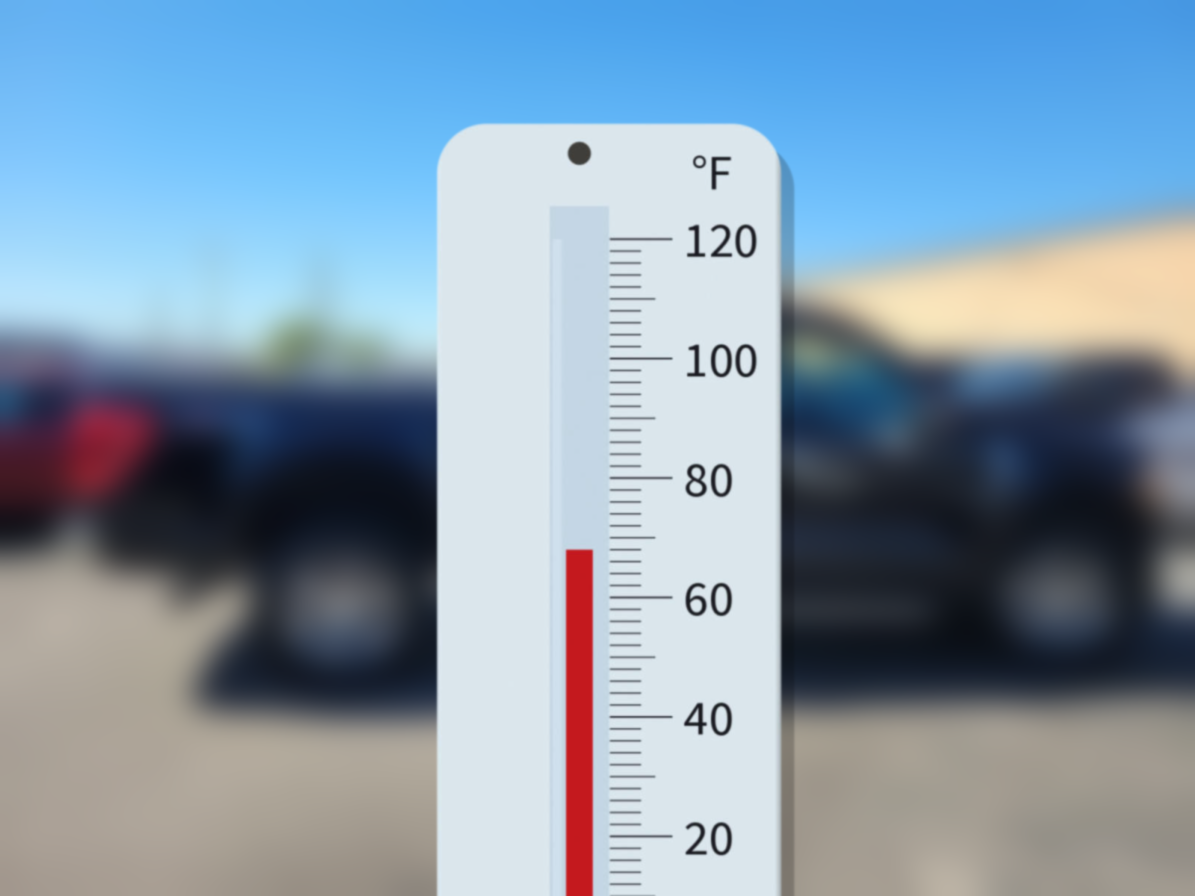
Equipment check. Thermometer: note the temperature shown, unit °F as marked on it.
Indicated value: 68 °F
